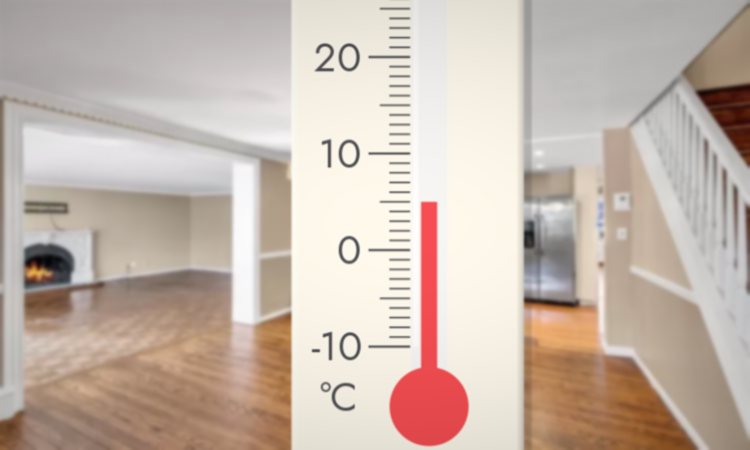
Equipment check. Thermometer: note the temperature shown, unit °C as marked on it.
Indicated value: 5 °C
